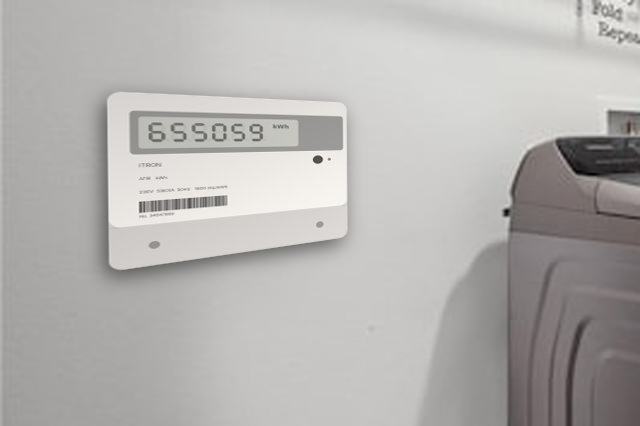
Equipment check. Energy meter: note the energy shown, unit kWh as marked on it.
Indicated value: 655059 kWh
